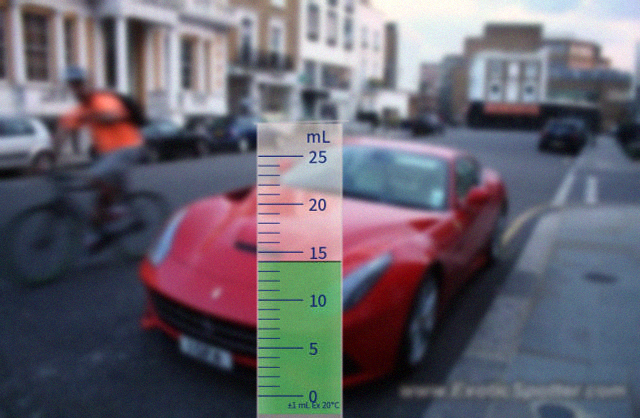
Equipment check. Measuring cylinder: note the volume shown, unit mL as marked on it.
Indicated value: 14 mL
